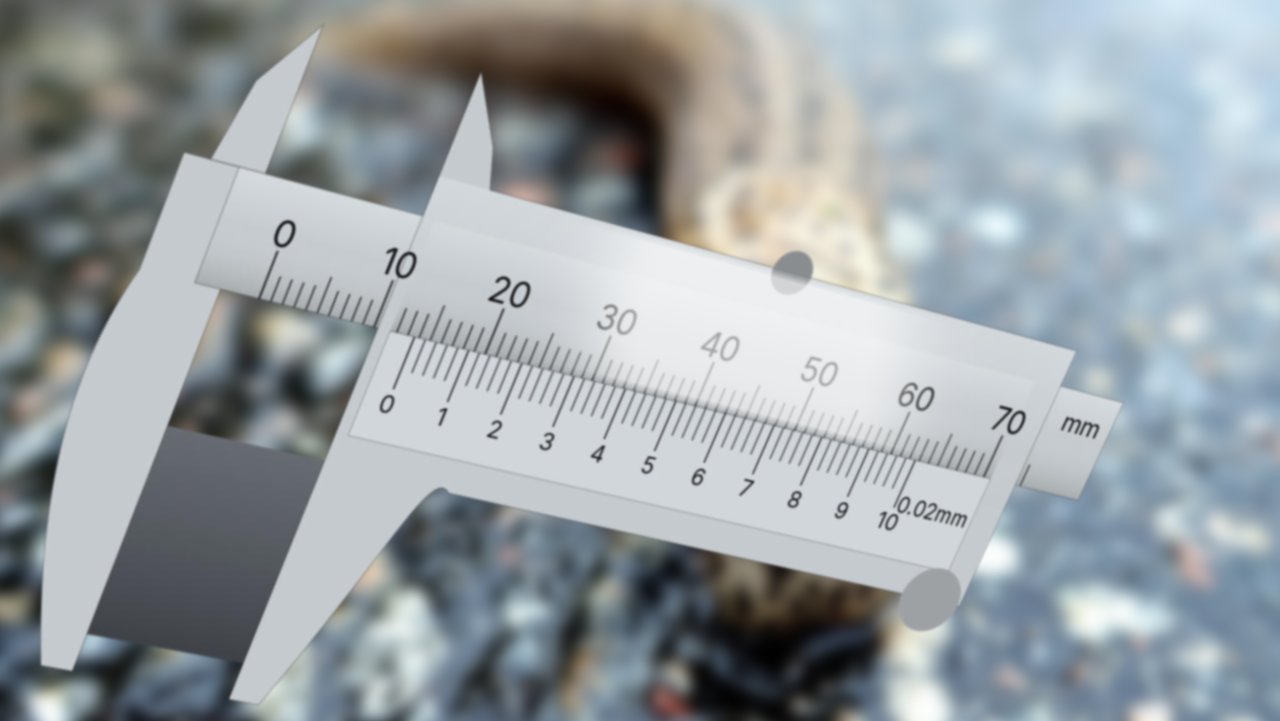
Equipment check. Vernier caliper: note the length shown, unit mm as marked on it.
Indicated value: 13.6 mm
